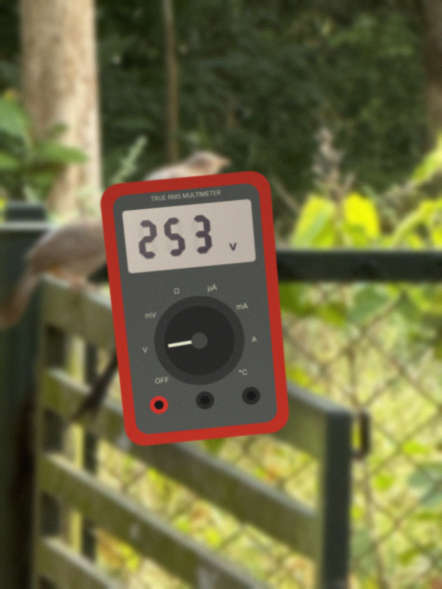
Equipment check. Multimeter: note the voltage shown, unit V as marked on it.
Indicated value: 253 V
